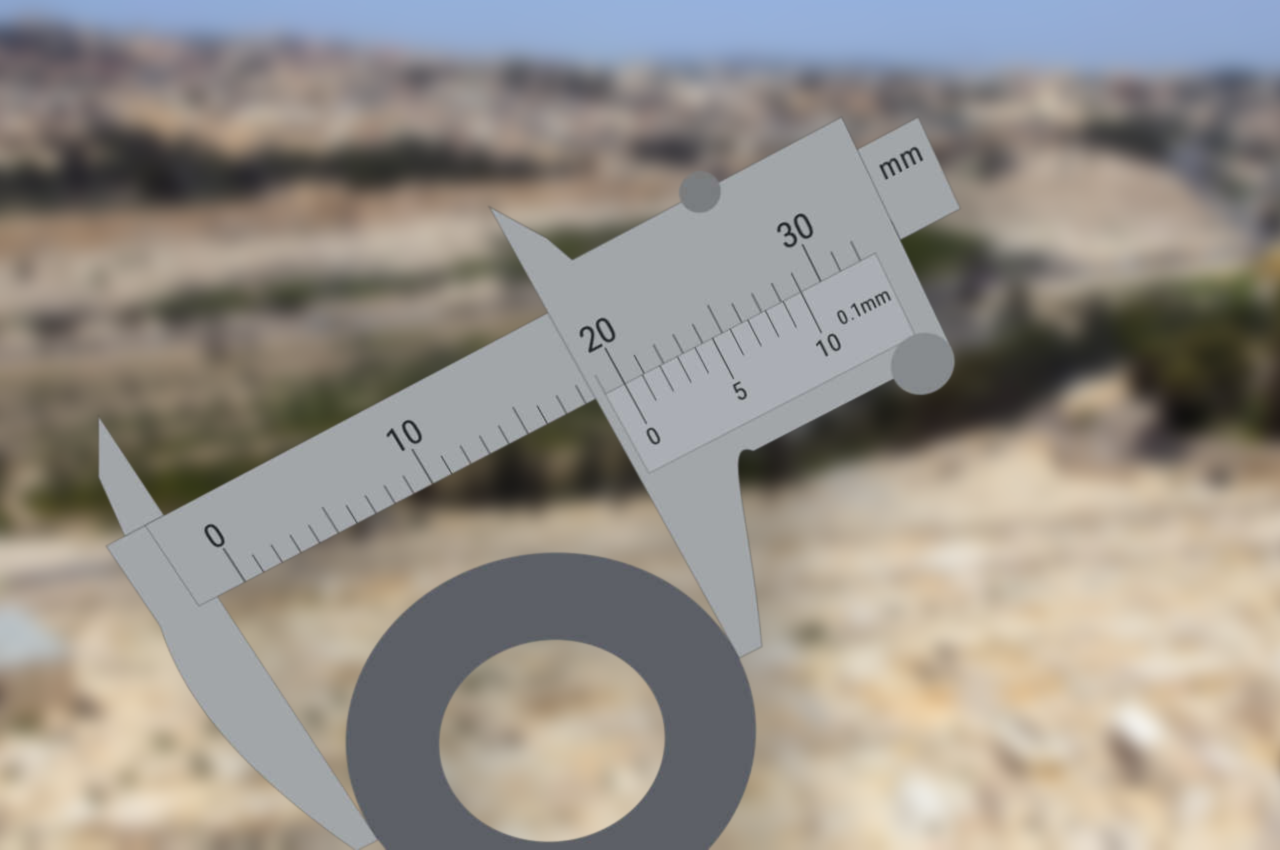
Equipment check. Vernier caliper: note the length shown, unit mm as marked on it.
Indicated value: 20.0 mm
